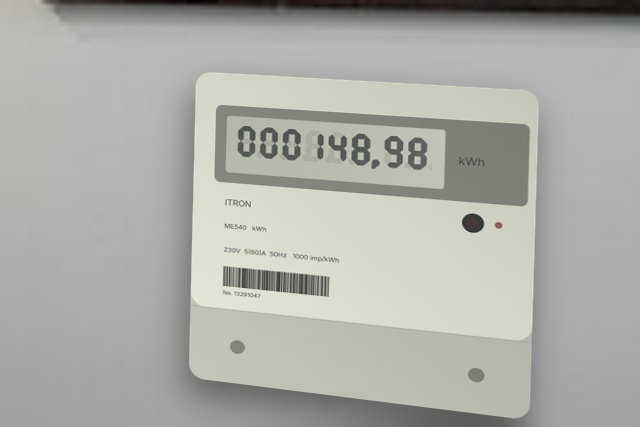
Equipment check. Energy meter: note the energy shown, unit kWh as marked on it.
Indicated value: 148.98 kWh
